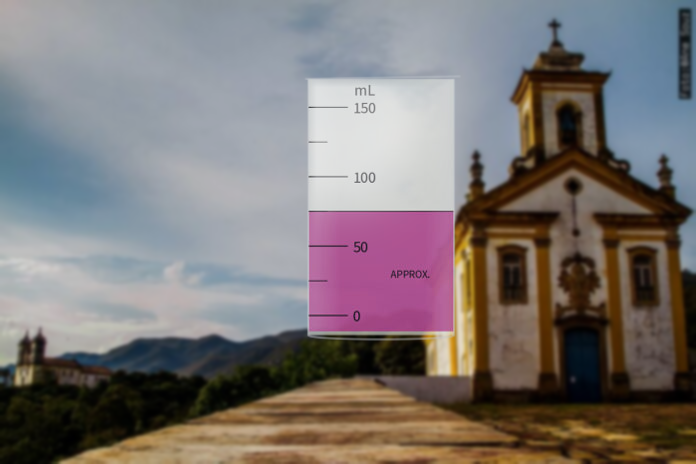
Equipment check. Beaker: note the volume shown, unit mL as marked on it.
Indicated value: 75 mL
